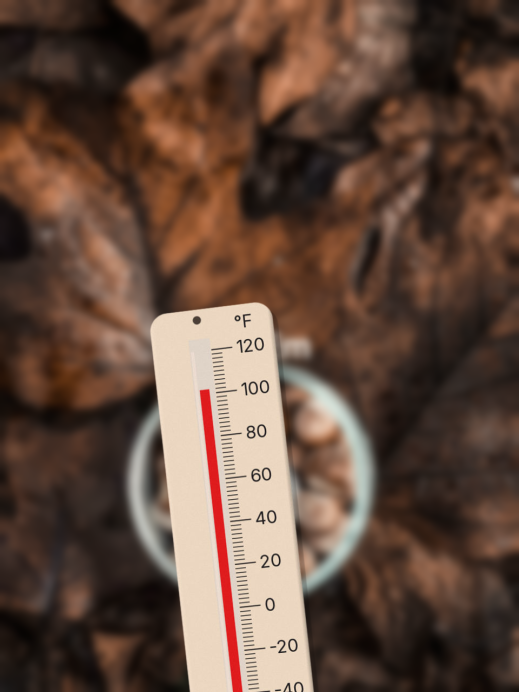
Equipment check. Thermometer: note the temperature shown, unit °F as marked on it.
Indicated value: 102 °F
